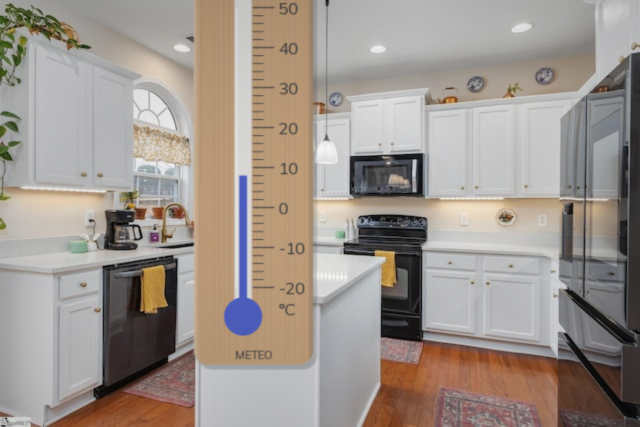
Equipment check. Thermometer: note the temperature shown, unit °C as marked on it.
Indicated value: 8 °C
